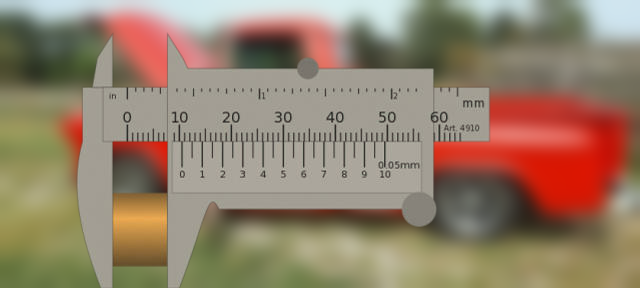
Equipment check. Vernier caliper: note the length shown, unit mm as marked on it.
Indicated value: 10.5 mm
